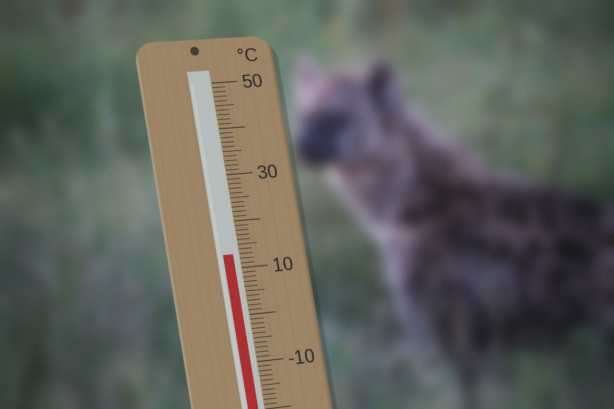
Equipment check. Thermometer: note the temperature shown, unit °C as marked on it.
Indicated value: 13 °C
